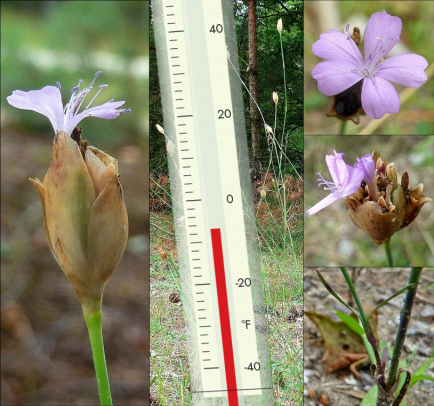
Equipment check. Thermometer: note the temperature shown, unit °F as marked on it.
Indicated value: -7 °F
